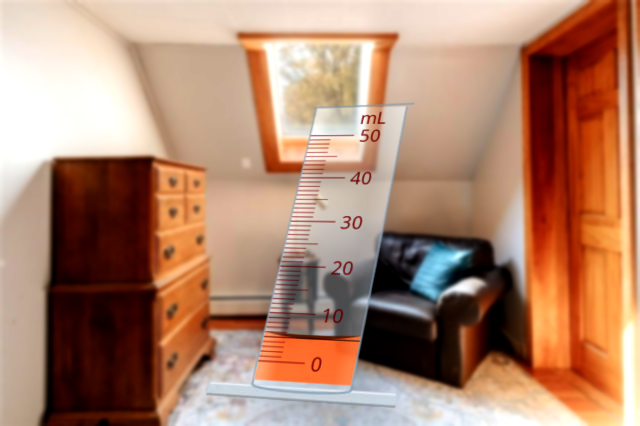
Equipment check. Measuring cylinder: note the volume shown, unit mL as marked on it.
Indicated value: 5 mL
